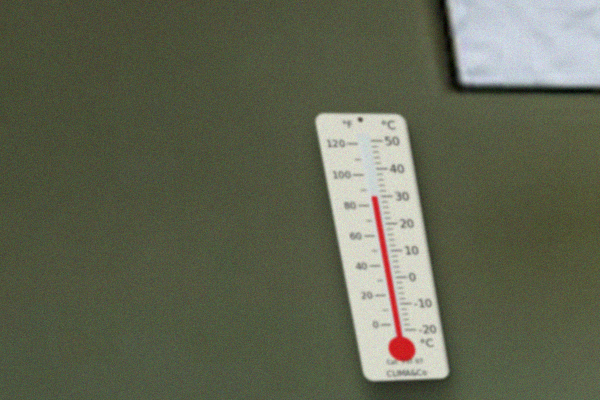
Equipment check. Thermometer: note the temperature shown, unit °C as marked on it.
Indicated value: 30 °C
